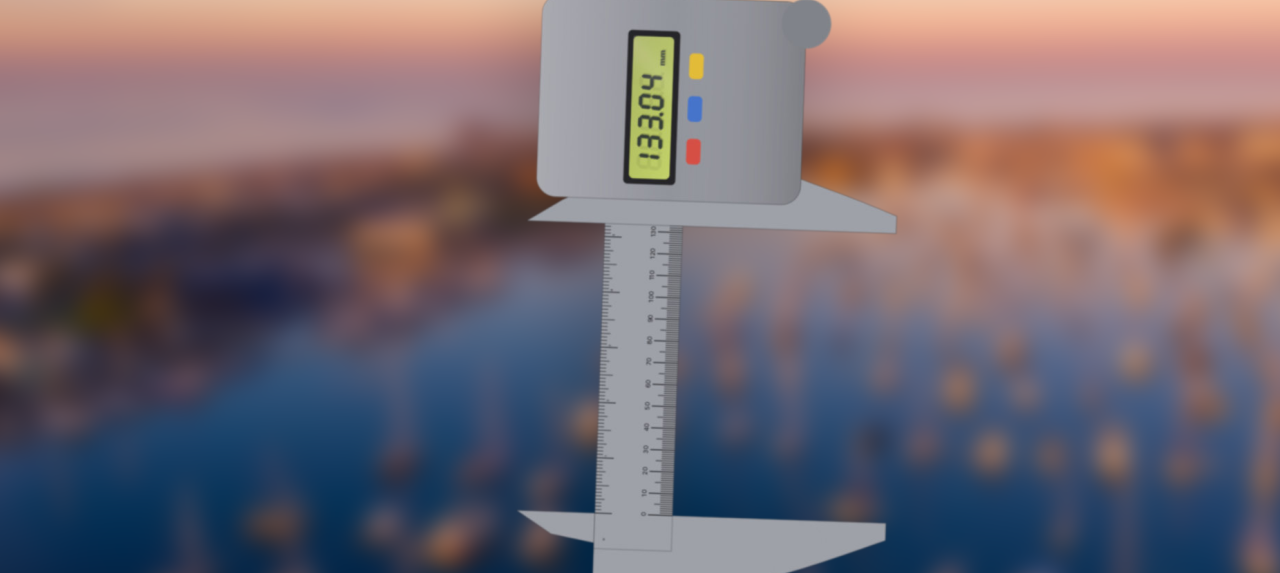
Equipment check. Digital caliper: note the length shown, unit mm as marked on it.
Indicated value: 133.04 mm
